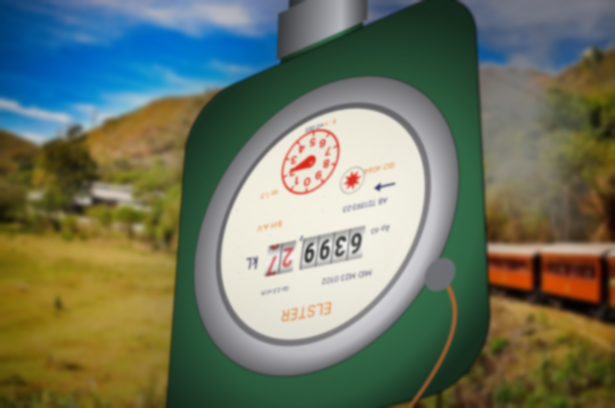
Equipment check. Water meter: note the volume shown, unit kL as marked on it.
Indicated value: 6399.272 kL
